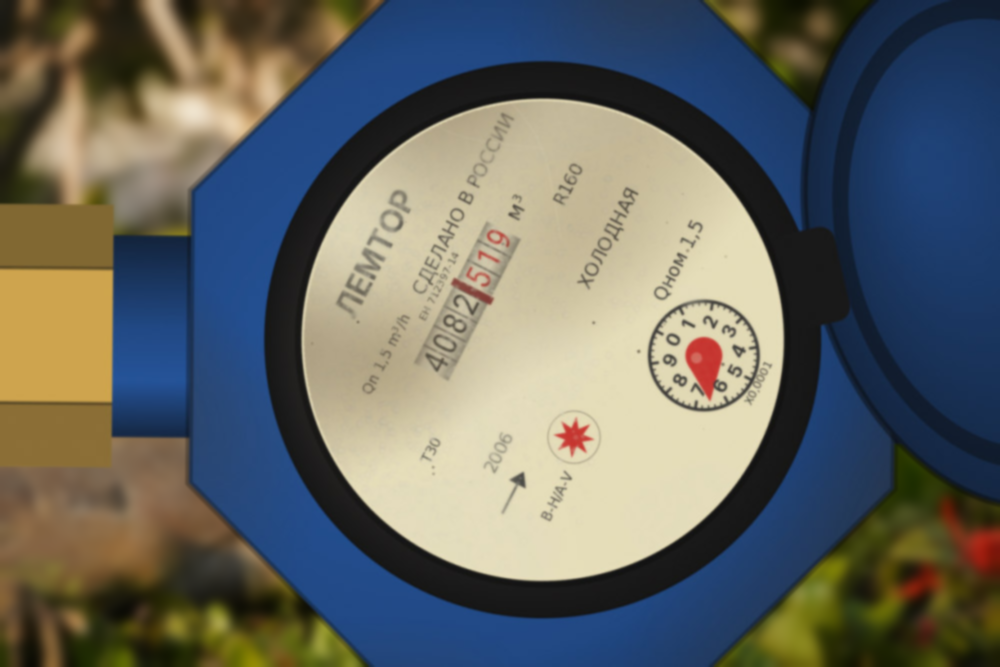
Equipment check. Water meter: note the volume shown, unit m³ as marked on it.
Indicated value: 4082.5196 m³
